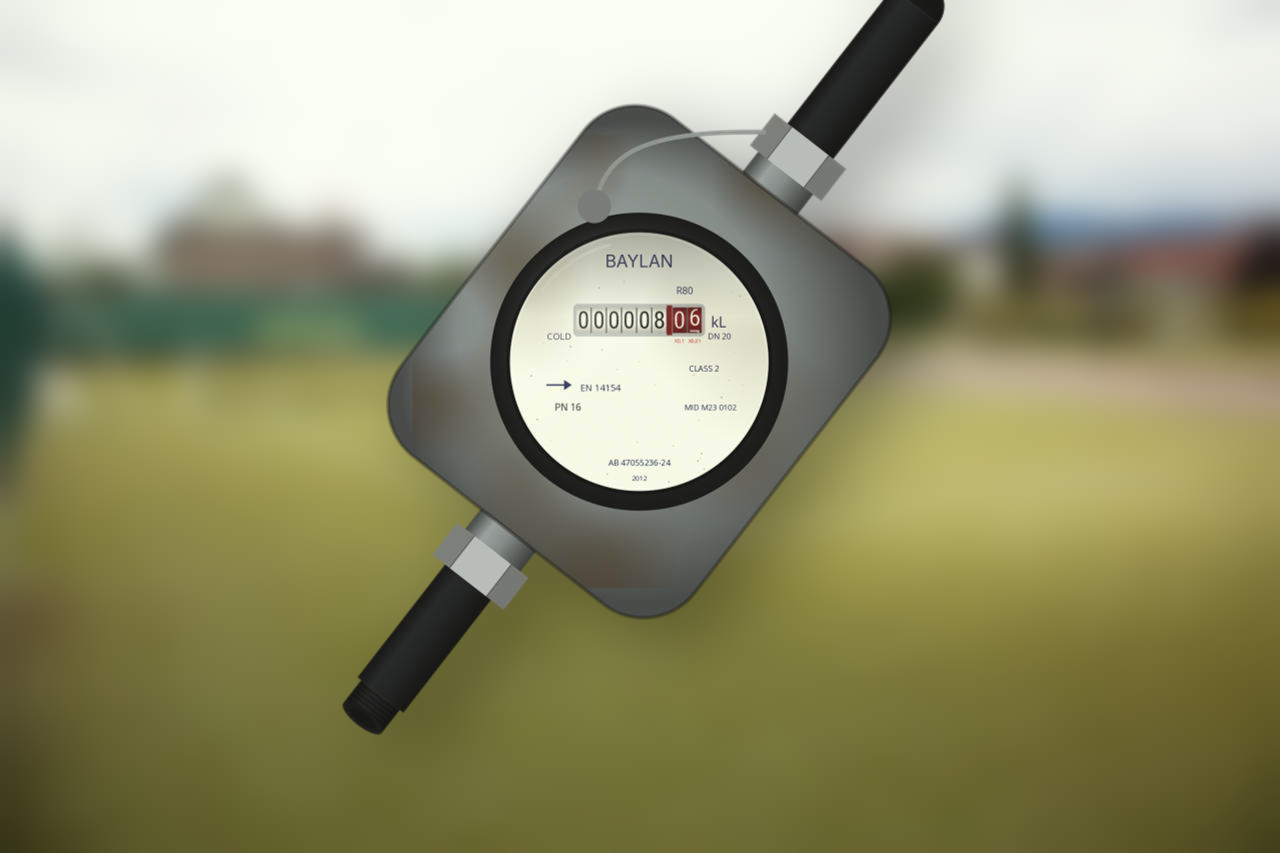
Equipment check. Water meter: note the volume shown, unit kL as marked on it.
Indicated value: 8.06 kL
